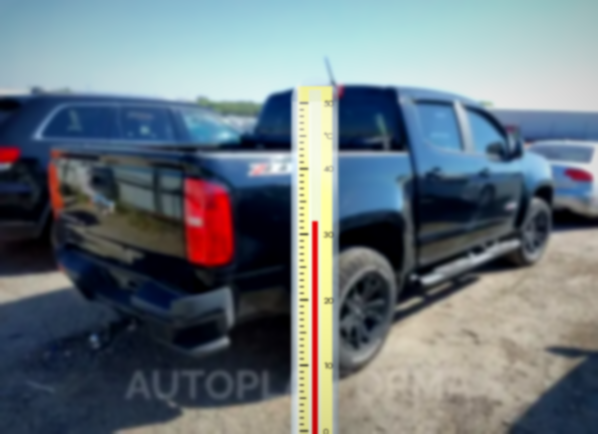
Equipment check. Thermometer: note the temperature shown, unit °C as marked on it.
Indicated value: 32 °C
